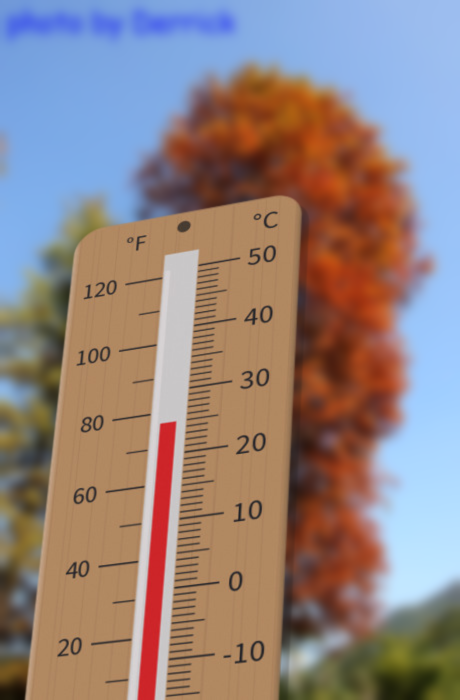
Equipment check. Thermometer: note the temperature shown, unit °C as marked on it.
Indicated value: 25 °C
